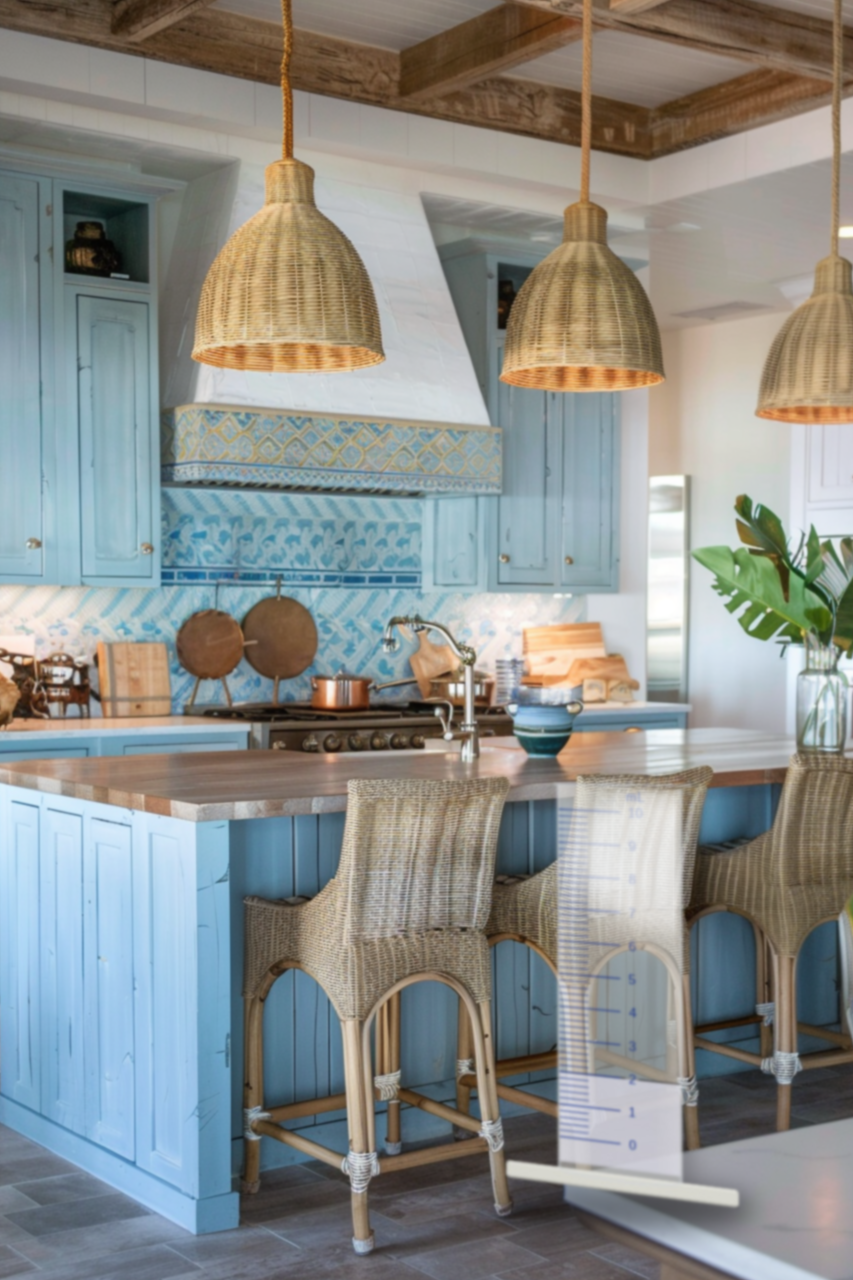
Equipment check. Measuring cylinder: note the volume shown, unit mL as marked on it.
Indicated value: 2 mL
